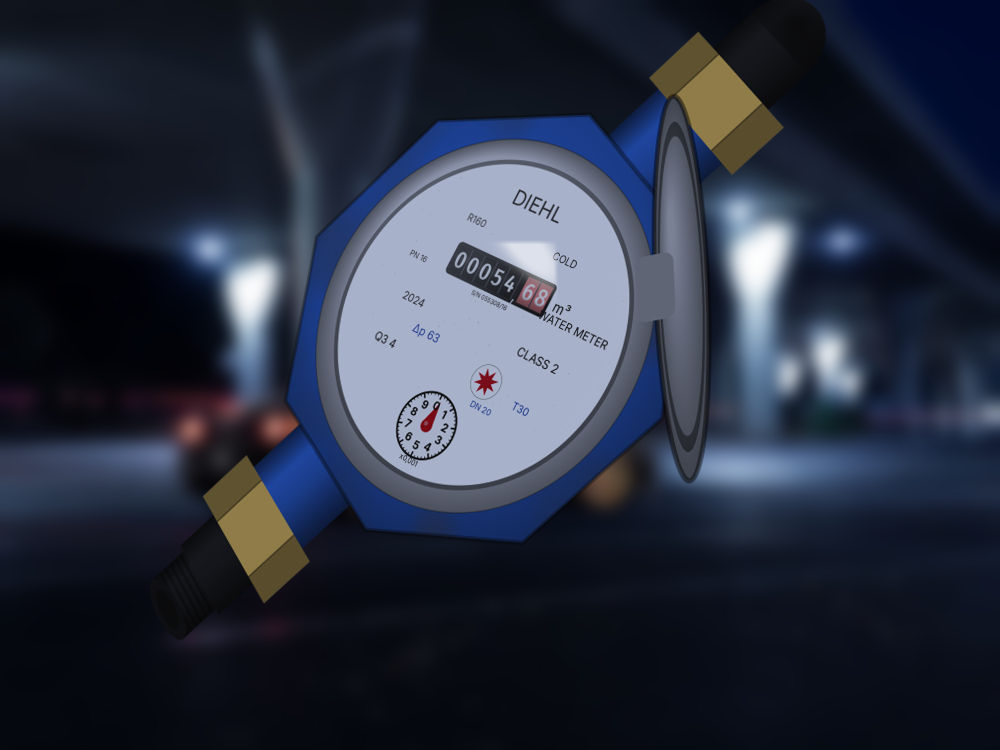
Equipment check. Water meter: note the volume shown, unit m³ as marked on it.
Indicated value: 54.680 m³
